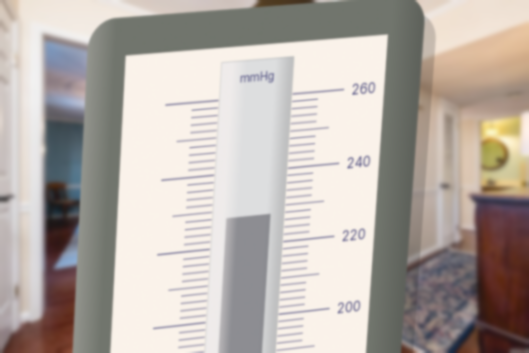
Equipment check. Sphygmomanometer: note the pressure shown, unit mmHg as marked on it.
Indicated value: 228 mmHg
